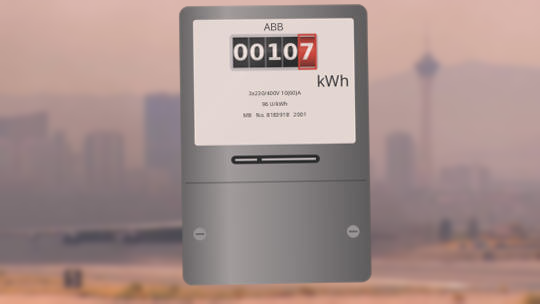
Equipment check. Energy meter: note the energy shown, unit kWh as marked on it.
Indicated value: 10.7 kWh
